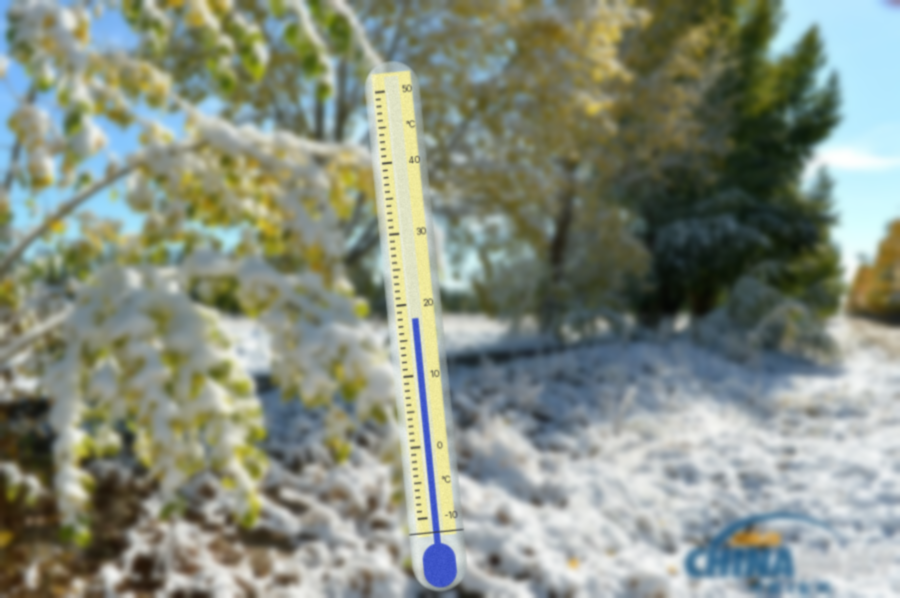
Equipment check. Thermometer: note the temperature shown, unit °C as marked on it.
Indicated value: 18 °C
